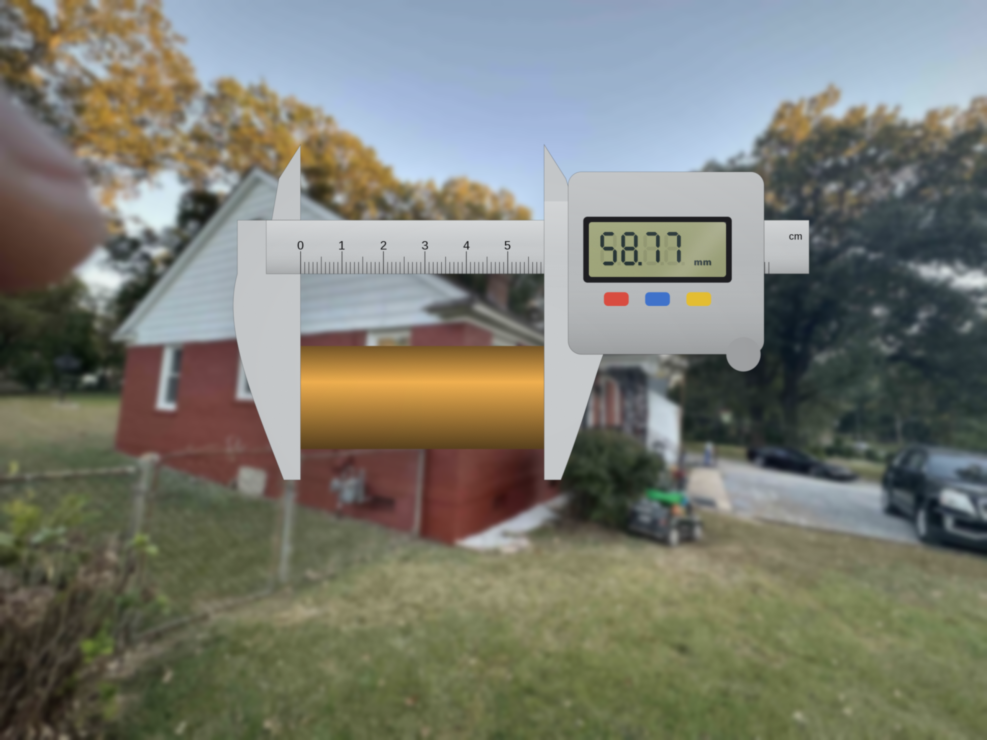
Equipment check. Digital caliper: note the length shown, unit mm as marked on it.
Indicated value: 58.77 mm
